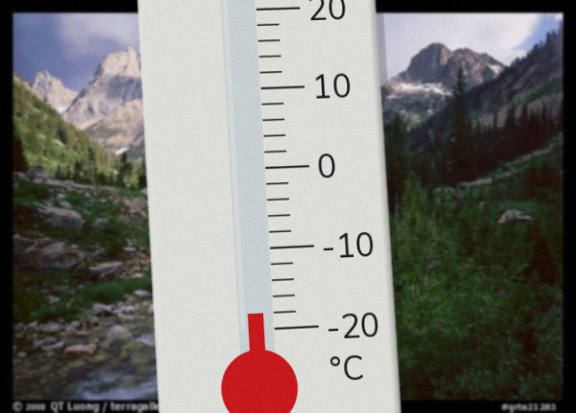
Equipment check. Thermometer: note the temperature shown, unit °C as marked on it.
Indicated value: -18 °C
